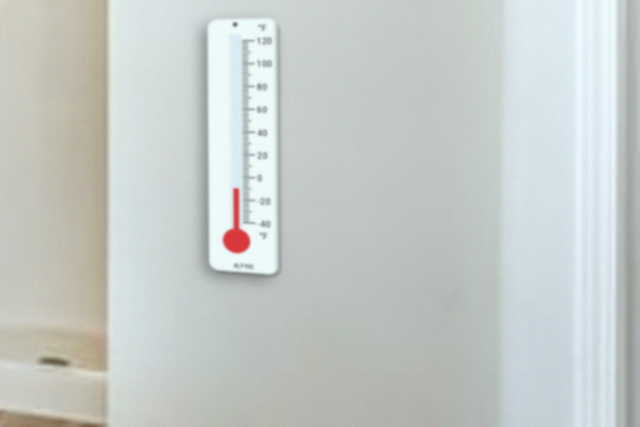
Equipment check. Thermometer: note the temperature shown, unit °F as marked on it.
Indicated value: -10 °F
